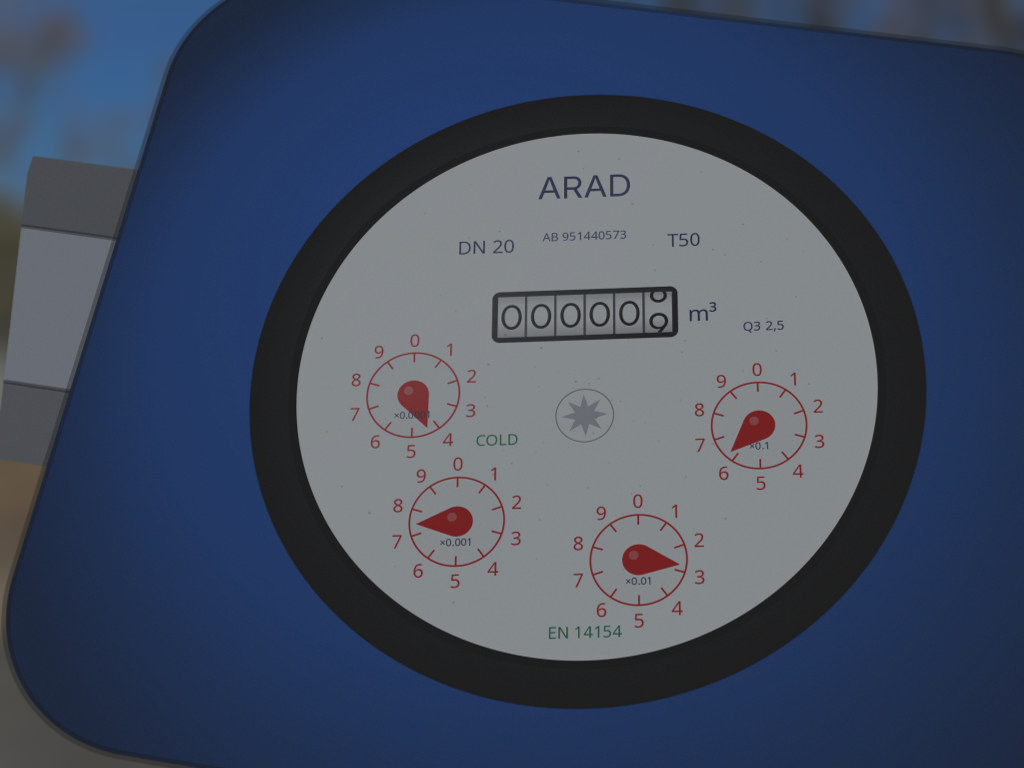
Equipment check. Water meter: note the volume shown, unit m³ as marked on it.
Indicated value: 8.6274 m³
